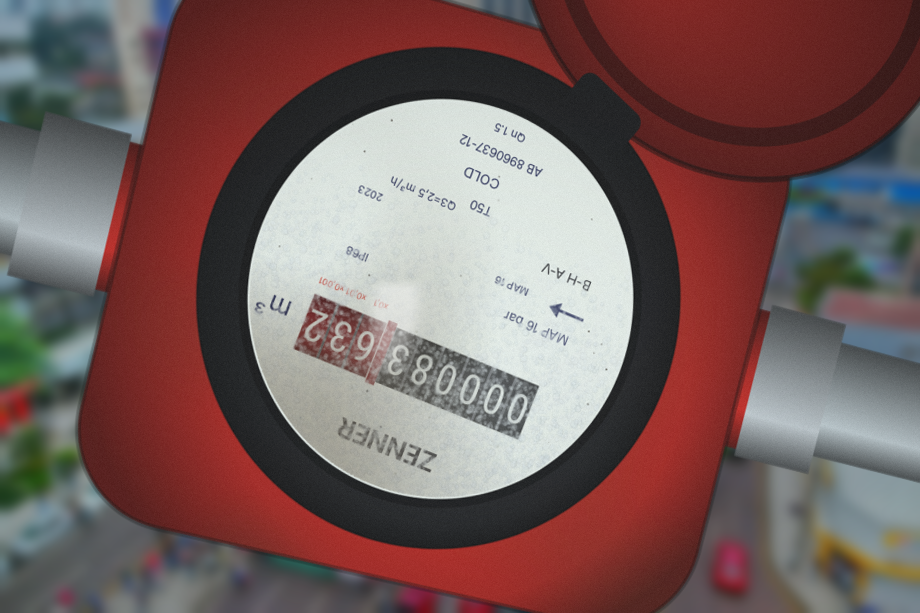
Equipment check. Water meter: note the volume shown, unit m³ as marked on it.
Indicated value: 83.632 m³
